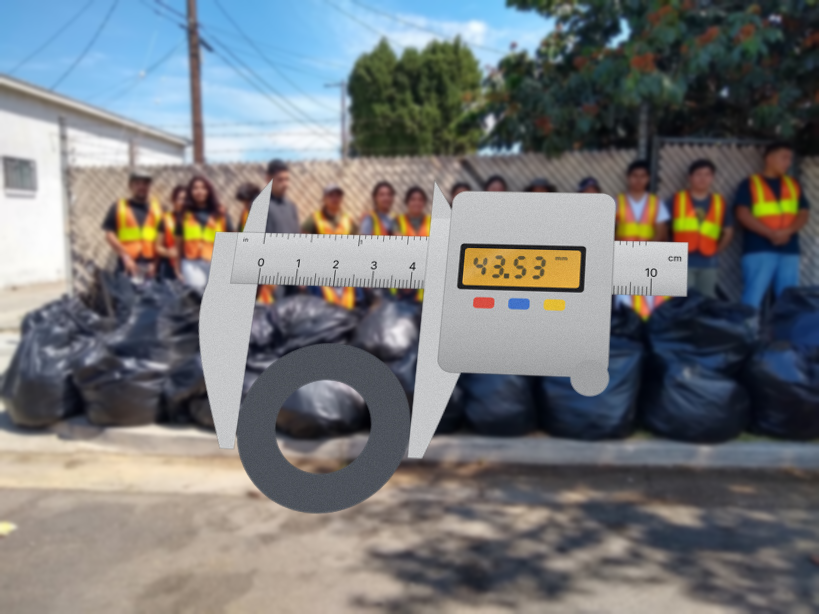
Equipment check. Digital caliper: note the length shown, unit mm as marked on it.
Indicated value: 43.53 mm
